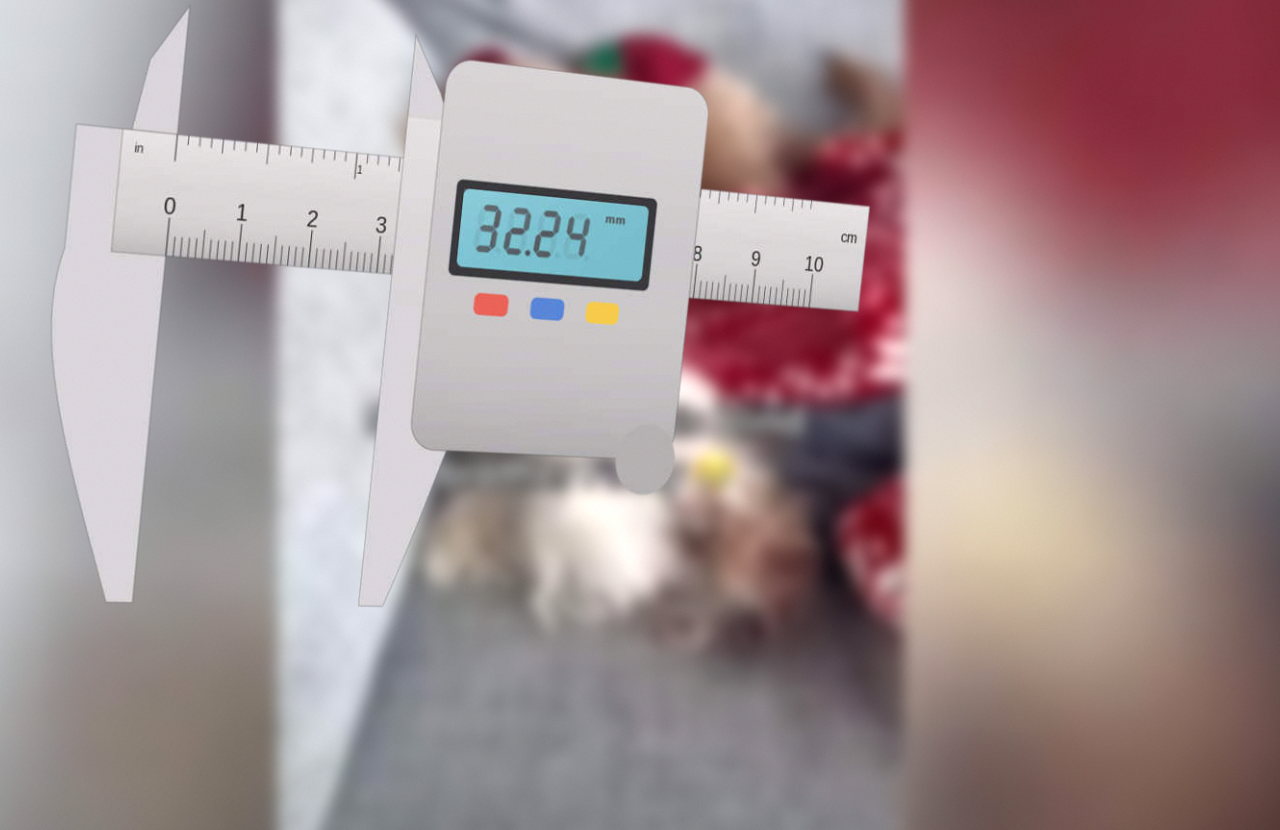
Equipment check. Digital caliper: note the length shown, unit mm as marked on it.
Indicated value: 32.24 mm
